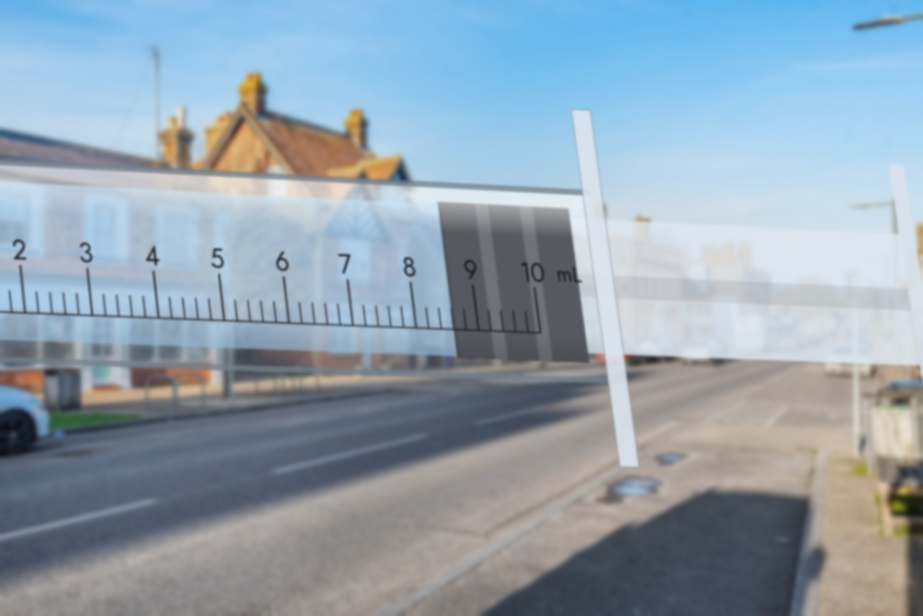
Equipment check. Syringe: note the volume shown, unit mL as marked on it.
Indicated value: 8.6 mL
